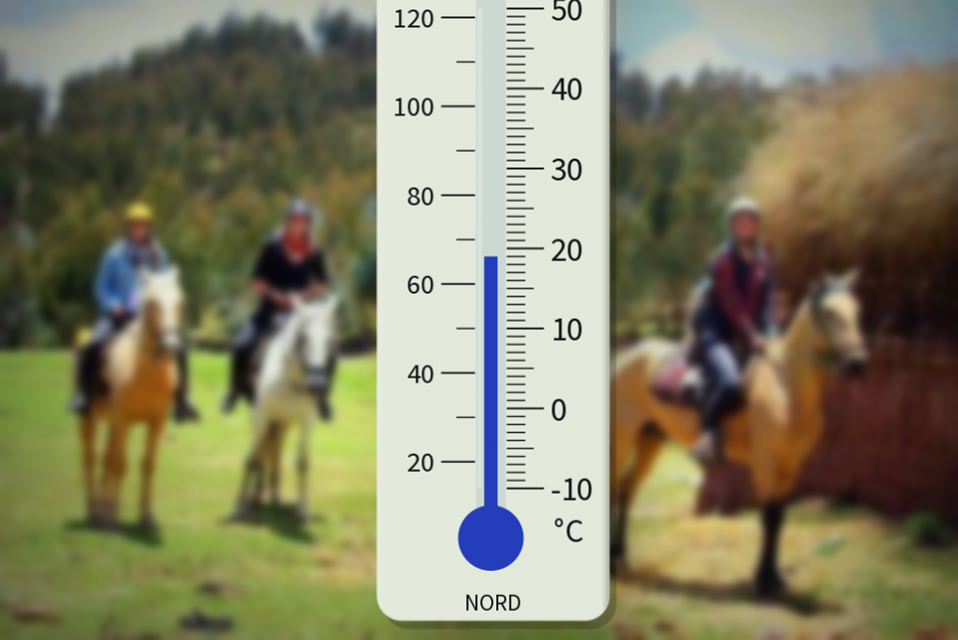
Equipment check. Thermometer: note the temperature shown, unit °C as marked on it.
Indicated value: 19 °C
